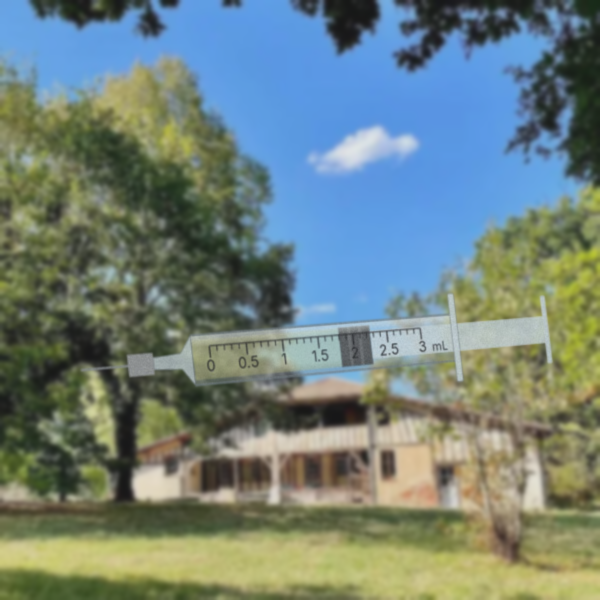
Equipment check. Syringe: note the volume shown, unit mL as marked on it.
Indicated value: 1.8 mL
